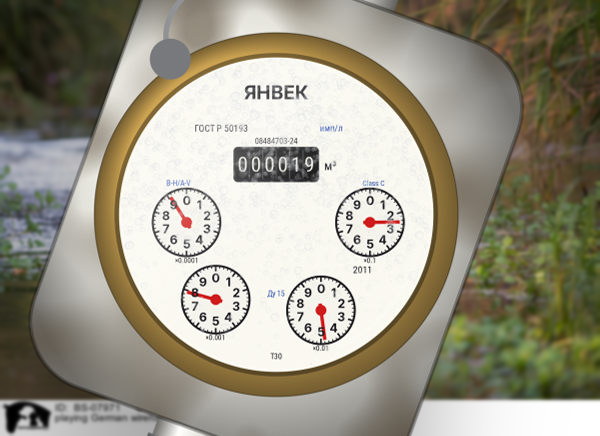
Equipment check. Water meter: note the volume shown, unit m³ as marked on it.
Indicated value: 19.2479 m³
